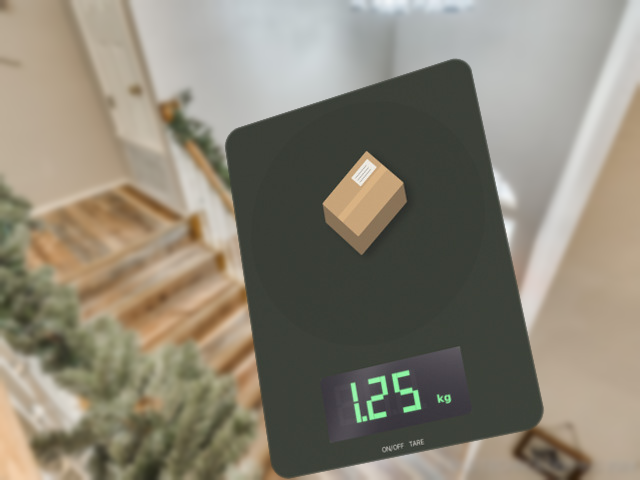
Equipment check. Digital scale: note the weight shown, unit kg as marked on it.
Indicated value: 1.25 kg
